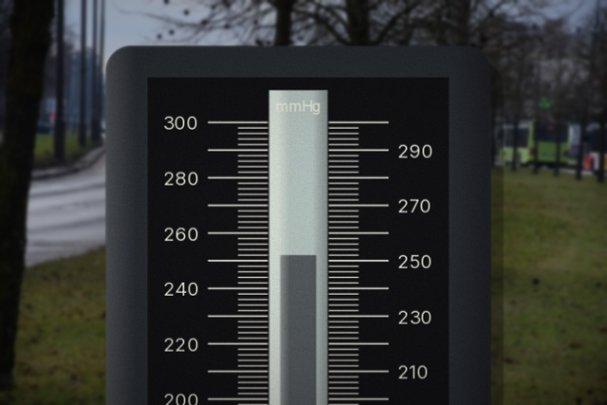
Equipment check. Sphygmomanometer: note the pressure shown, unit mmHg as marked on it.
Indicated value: 252 mmHg
